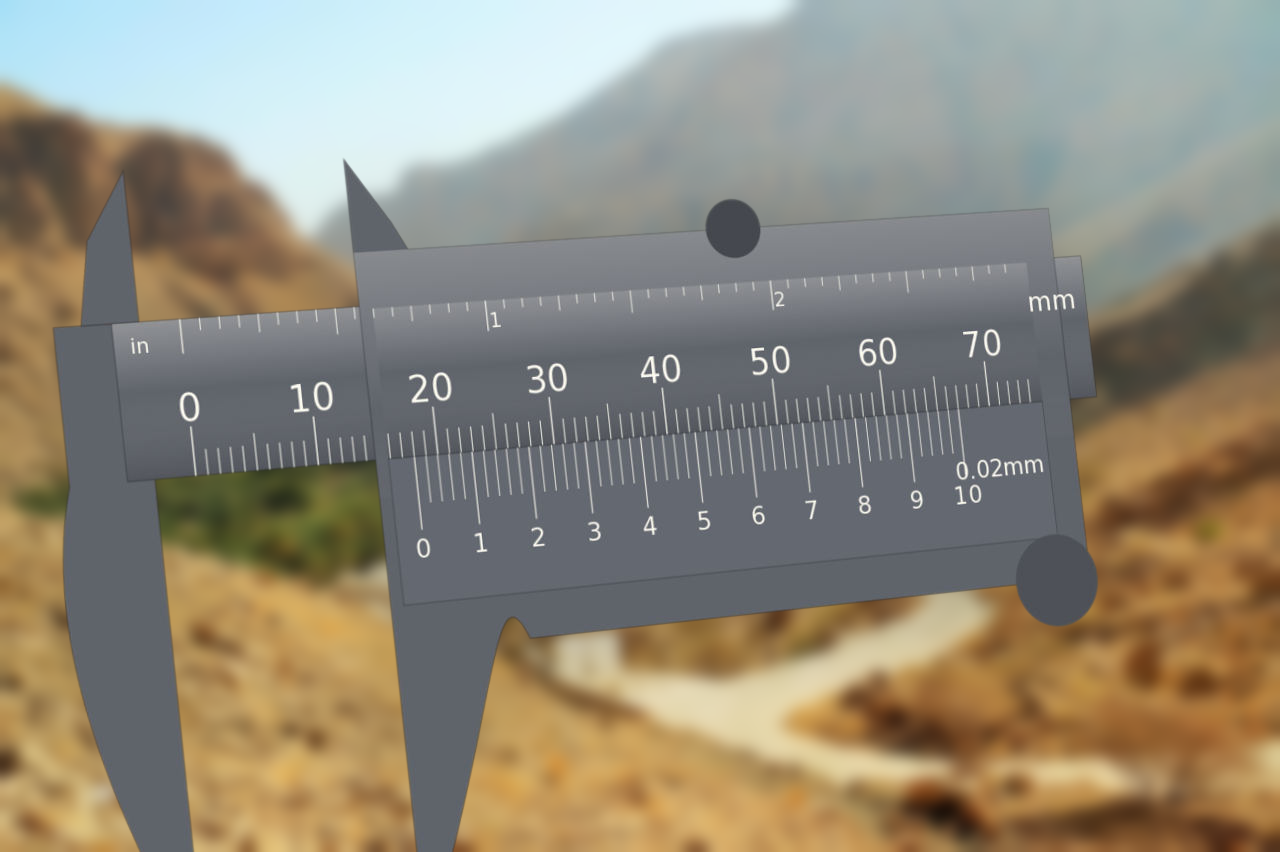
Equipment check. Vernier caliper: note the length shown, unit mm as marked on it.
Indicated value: 18.0 mm
